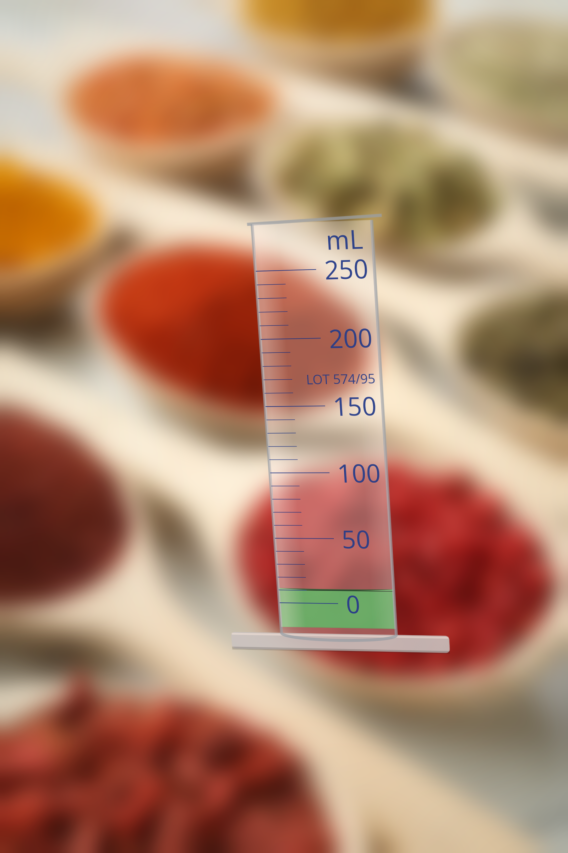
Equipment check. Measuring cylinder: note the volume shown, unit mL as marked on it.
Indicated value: 10 mL
